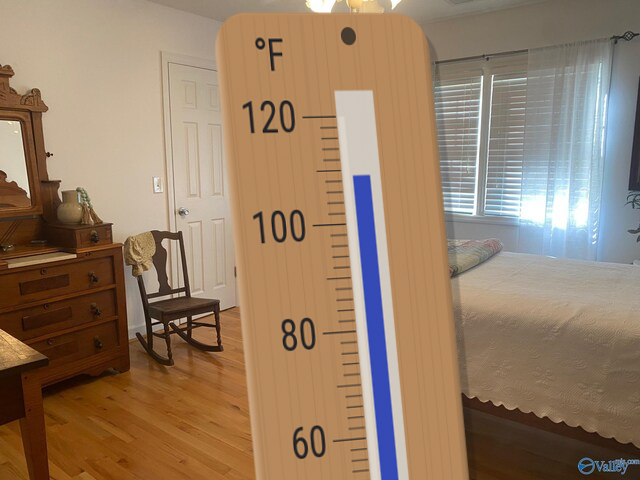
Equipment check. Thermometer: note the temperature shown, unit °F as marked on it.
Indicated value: 109 °F
